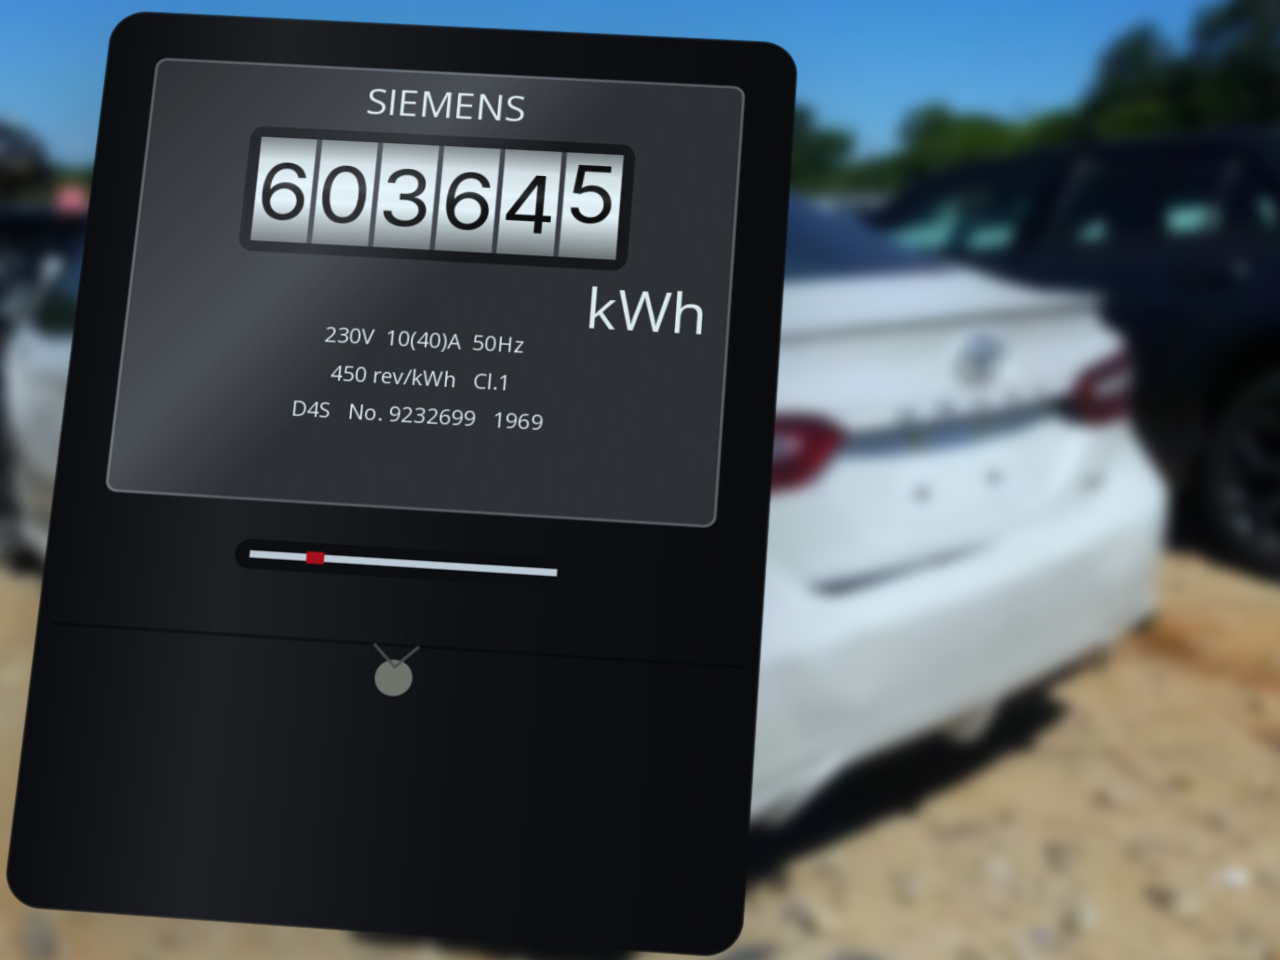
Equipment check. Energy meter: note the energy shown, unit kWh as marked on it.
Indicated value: 603645 kWh
